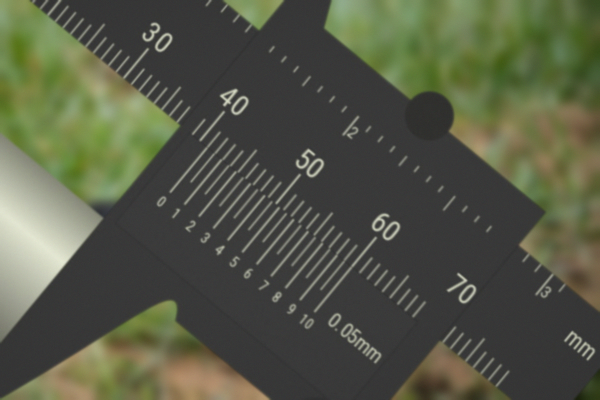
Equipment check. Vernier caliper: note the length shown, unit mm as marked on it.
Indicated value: 41.0 mm
